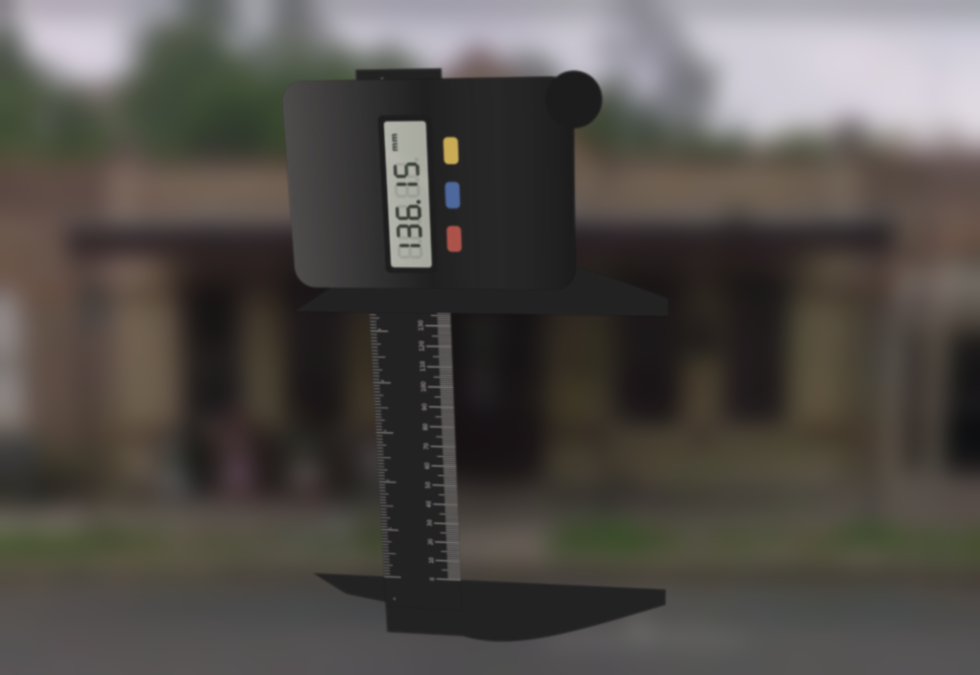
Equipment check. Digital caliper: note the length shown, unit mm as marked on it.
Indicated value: 136.15 mm
